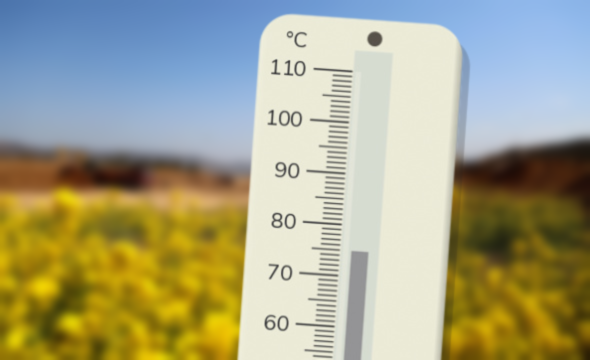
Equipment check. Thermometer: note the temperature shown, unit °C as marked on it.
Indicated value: 75 °C
